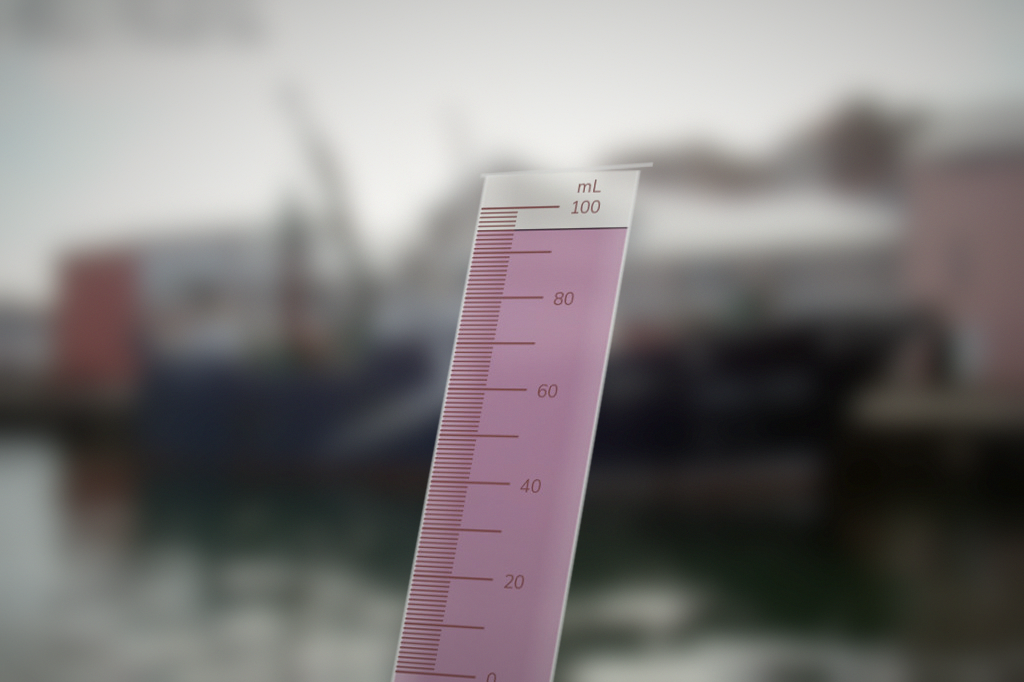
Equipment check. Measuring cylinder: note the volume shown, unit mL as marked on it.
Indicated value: 95 mL
